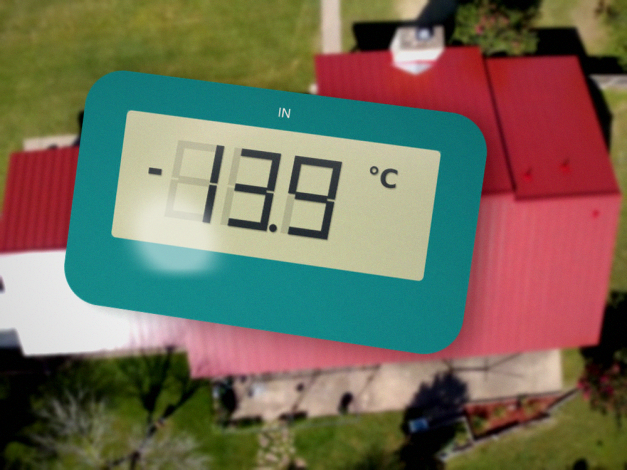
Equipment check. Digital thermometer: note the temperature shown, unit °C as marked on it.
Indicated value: -13.9 °C
